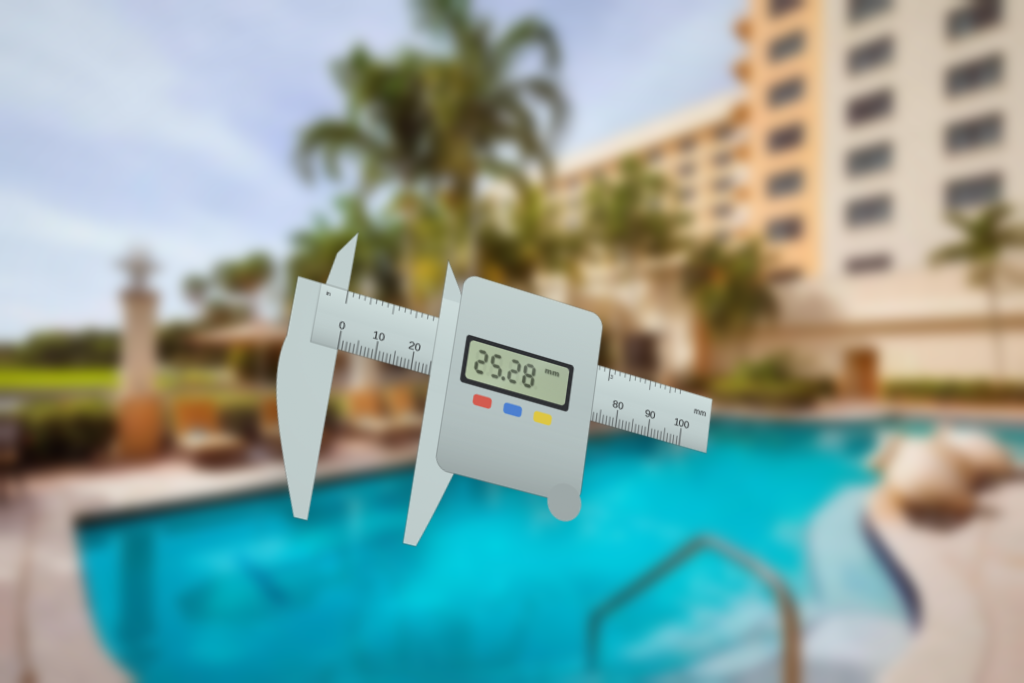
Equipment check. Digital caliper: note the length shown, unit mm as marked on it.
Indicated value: 25.28 mm
